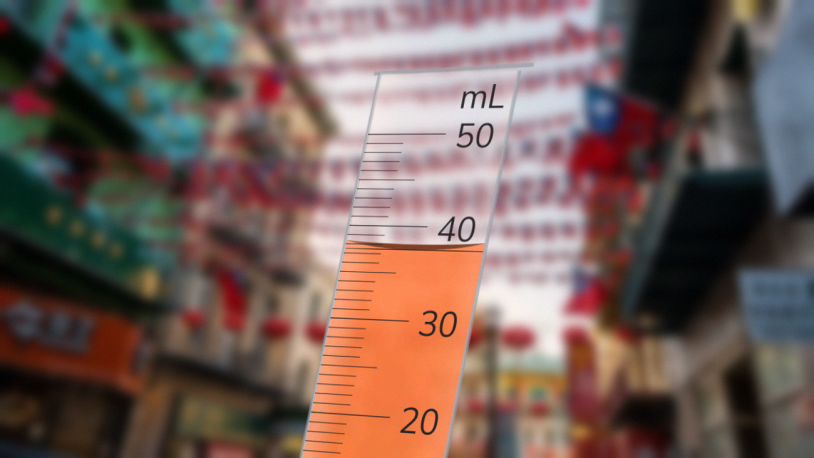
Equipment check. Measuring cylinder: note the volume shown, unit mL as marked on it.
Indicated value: 37.5 mL
